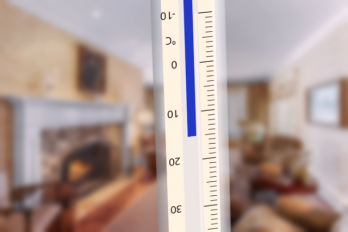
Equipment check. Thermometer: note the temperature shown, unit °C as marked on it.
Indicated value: 15 °C
